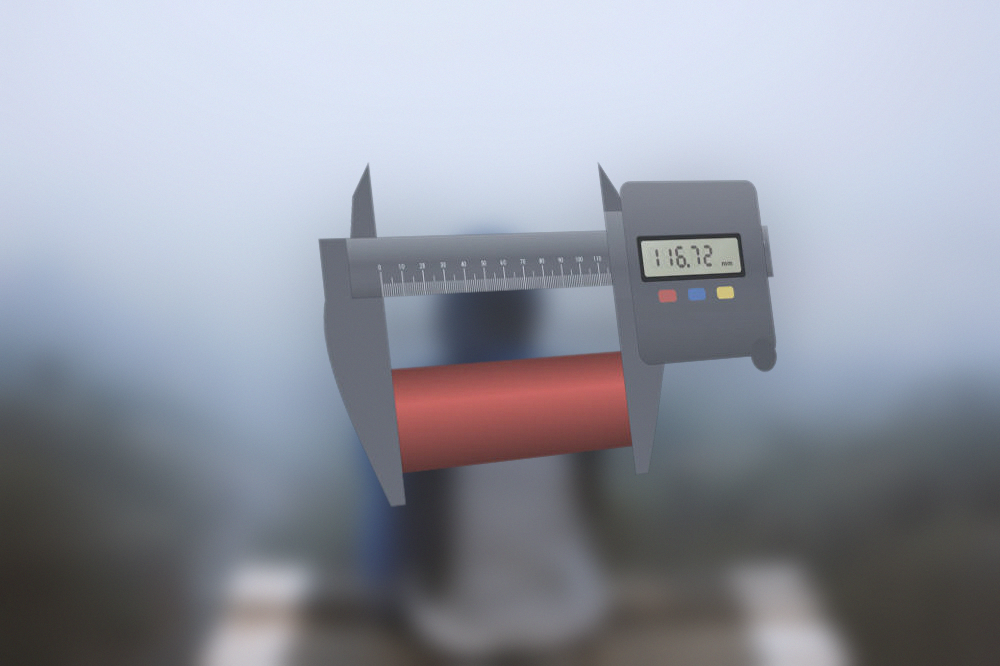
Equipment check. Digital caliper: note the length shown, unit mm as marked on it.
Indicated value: 116.72 mm
